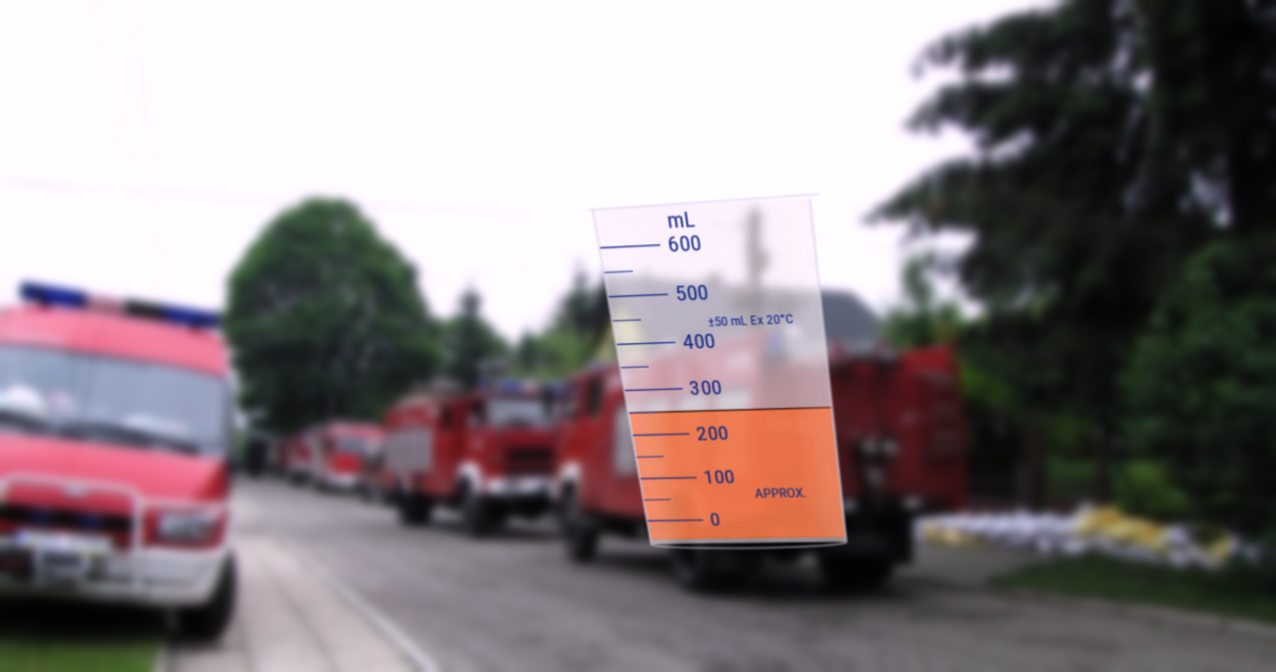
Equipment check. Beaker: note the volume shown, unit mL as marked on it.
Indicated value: 250 mL
